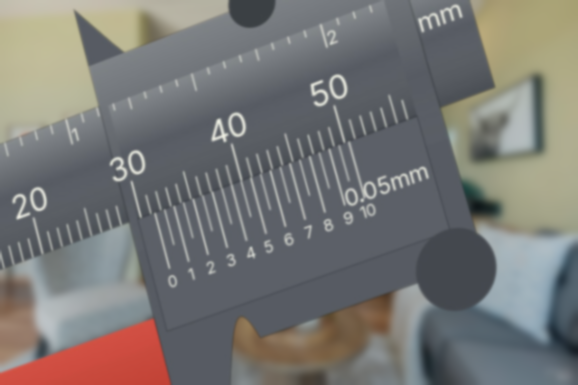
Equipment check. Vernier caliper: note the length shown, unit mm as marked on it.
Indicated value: 31.4 mm
